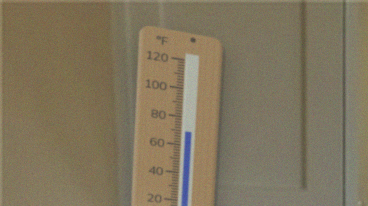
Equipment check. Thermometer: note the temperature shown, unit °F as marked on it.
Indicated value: 70 °F
